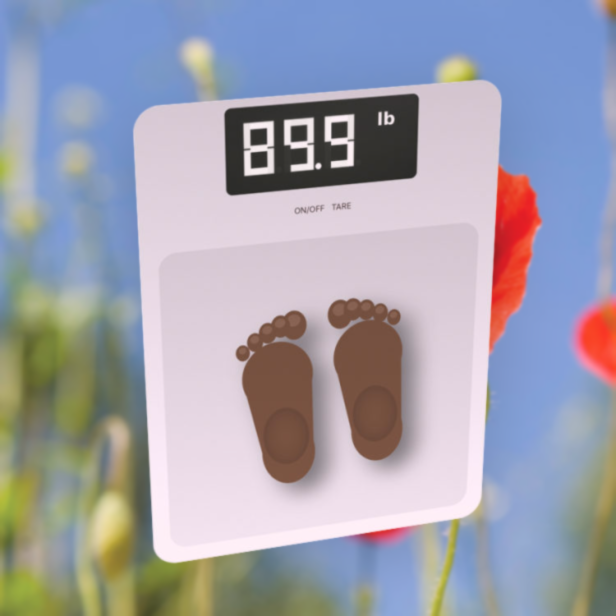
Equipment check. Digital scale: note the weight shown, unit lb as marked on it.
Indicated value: 89.9 lb
